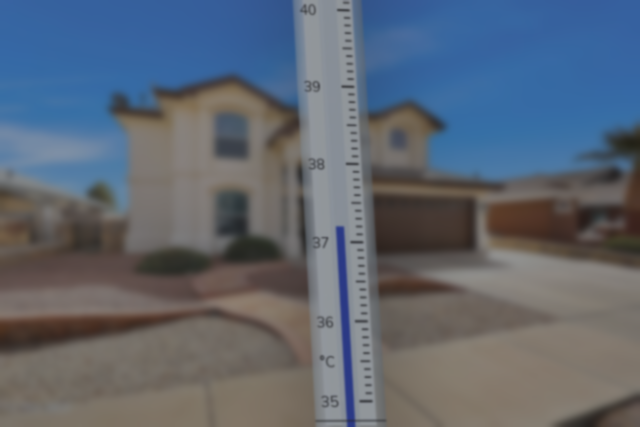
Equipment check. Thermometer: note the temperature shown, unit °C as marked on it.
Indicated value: 37.2 °C
